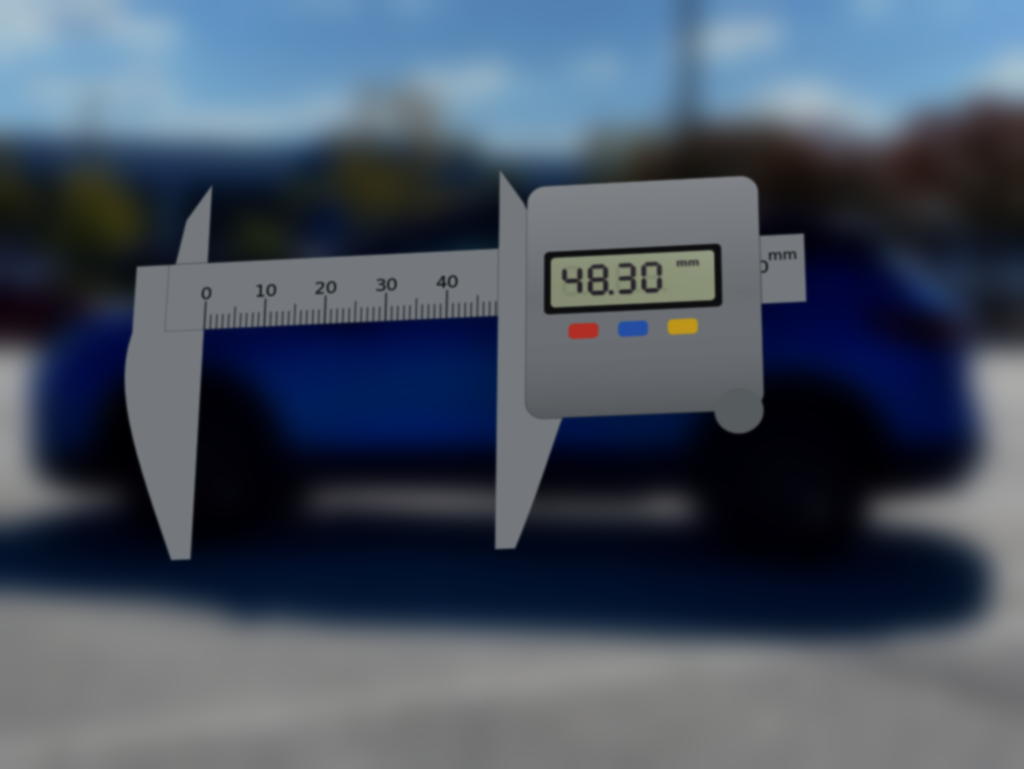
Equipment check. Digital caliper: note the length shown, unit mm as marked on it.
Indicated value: 48.30 mm
